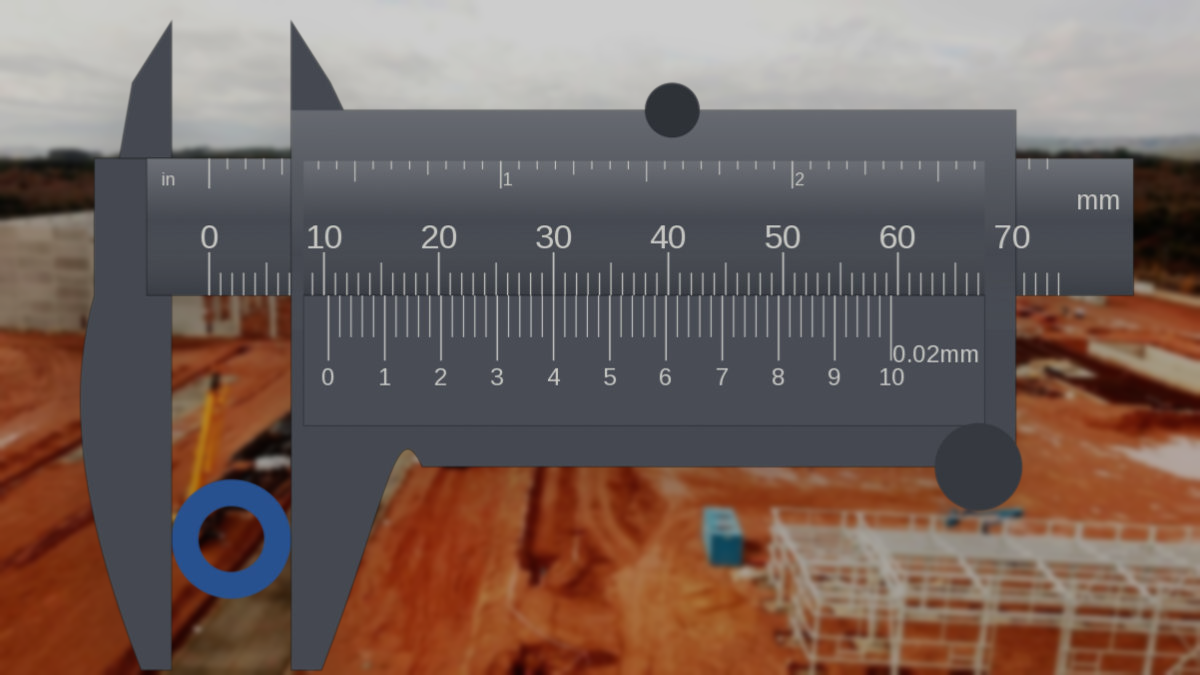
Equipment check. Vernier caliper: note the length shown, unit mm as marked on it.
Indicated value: 10.4 mm
